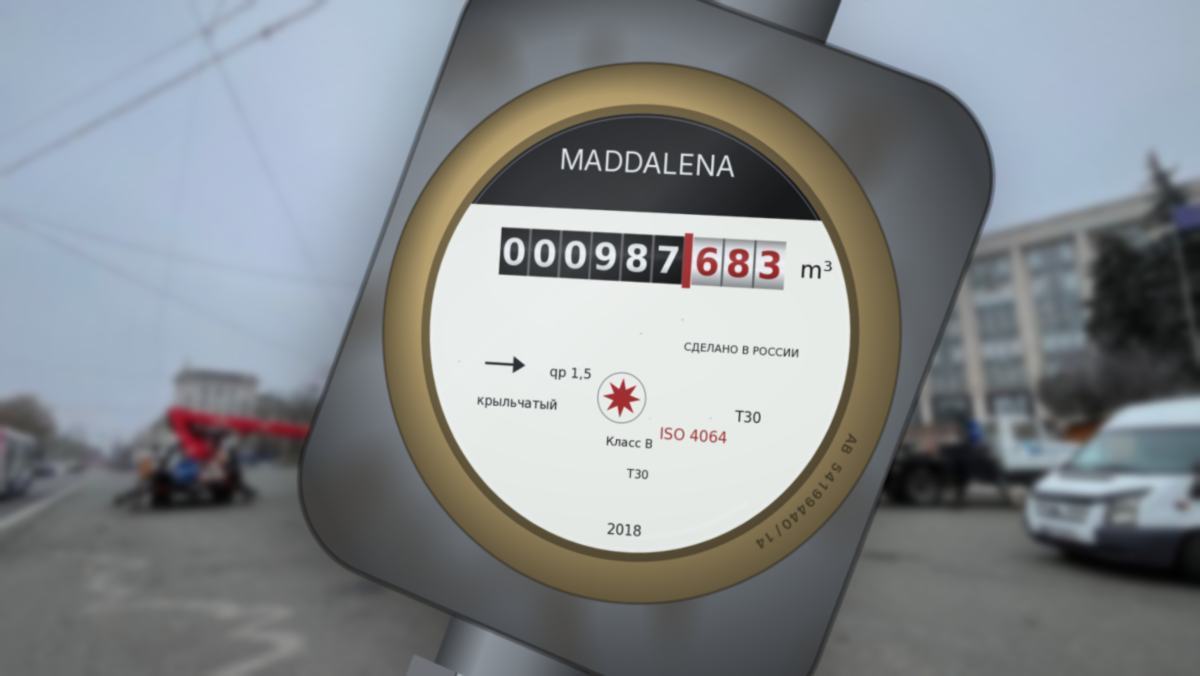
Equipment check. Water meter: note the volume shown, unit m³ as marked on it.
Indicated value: 987.683 m³
